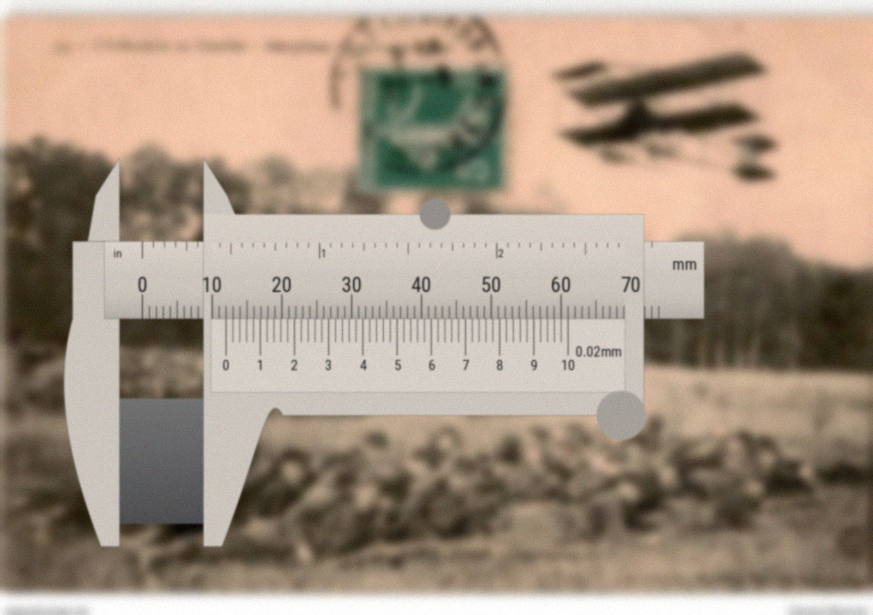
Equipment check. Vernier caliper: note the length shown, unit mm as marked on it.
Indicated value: 12.0 mm
